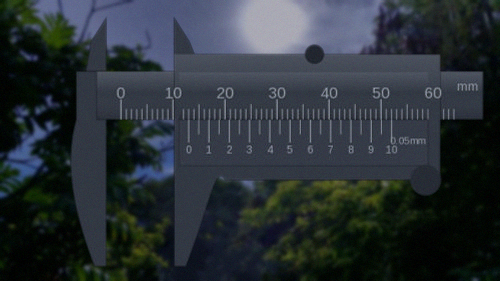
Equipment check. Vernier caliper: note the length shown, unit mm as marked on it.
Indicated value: 13.0 mm
